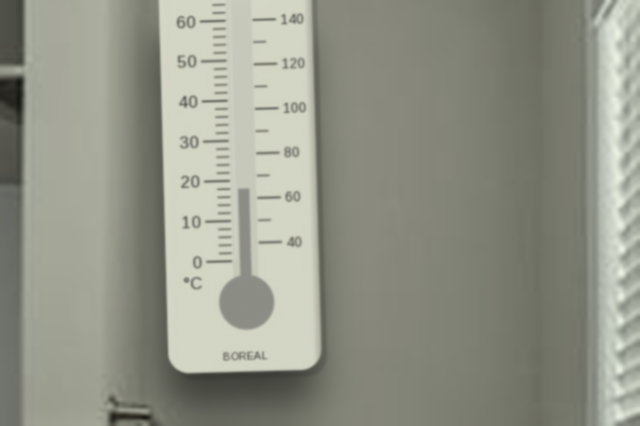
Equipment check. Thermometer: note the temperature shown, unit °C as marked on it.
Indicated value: 18 °C
